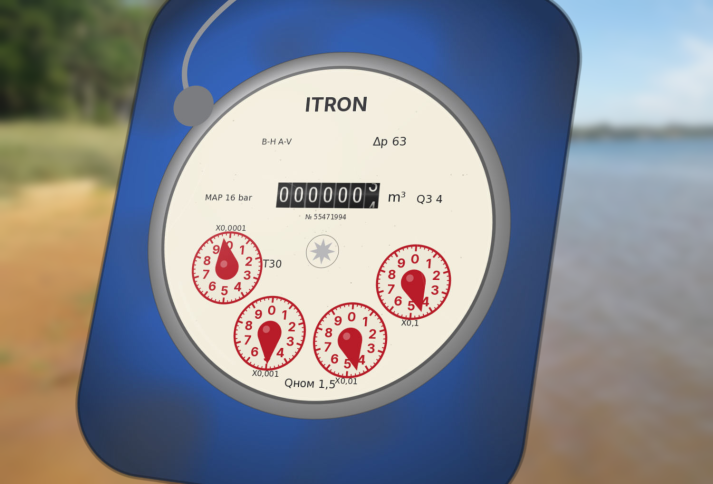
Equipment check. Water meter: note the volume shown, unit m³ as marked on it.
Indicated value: 3.4449 m³
